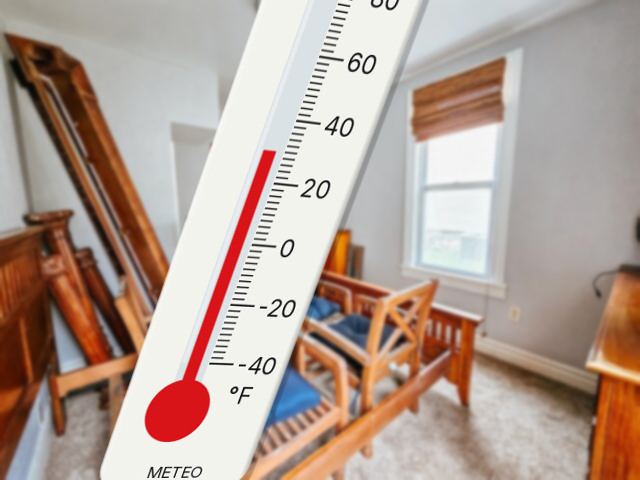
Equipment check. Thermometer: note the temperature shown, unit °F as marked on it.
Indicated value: 30 °F
